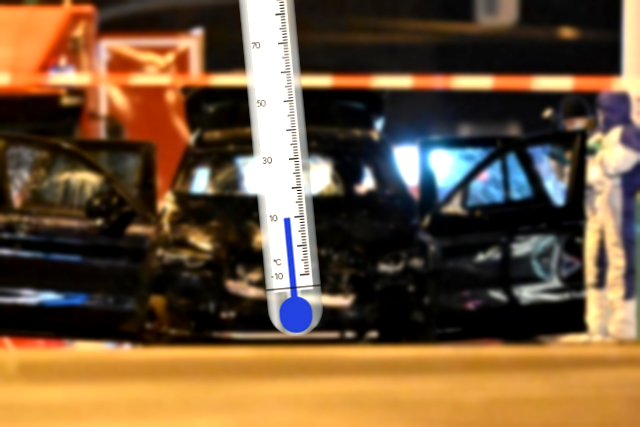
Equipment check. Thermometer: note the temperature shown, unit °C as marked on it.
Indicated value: 10 °C
